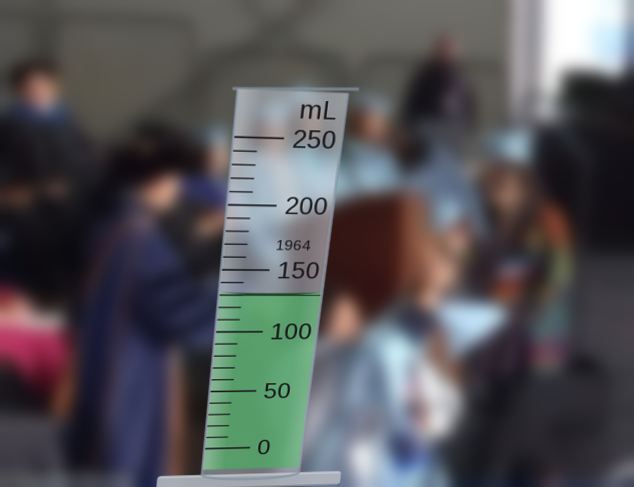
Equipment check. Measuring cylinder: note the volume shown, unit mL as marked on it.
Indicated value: 130 mL
